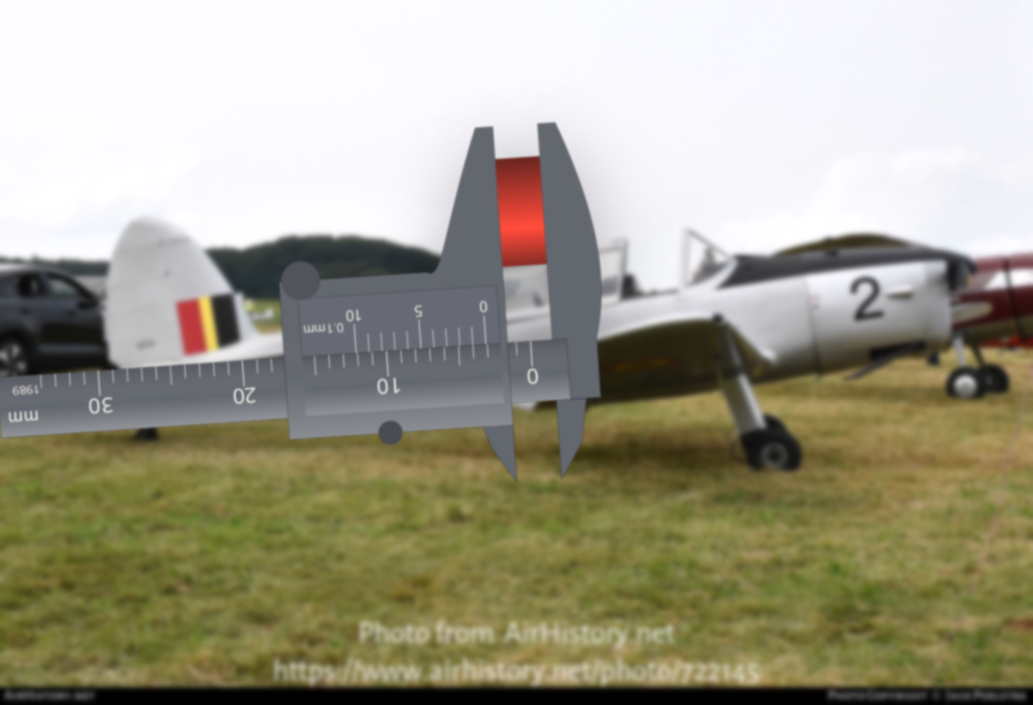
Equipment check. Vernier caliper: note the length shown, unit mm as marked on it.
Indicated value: 3.1 mm
